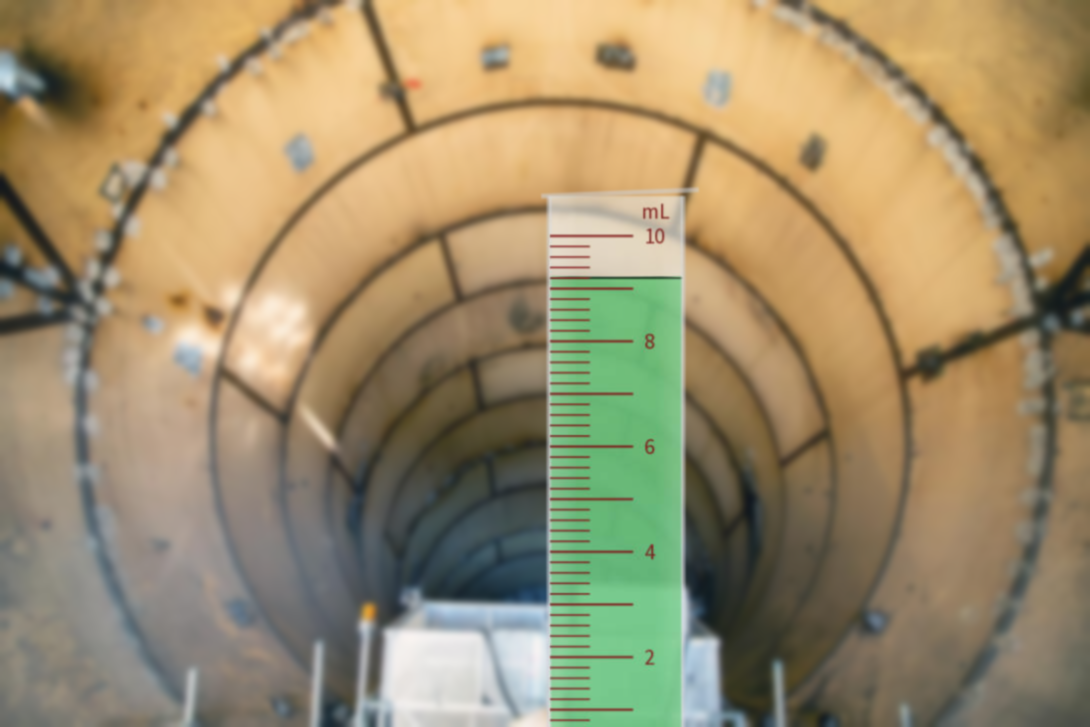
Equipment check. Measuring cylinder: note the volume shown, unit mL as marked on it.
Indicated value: 9.2 mL
